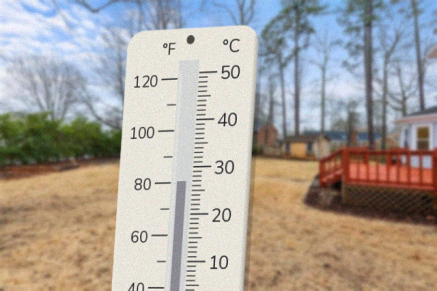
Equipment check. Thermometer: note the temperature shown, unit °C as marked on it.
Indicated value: 27 °C
